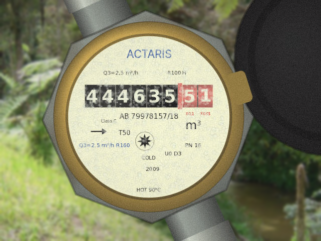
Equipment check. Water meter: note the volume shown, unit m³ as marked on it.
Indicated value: 444635.51 m³
